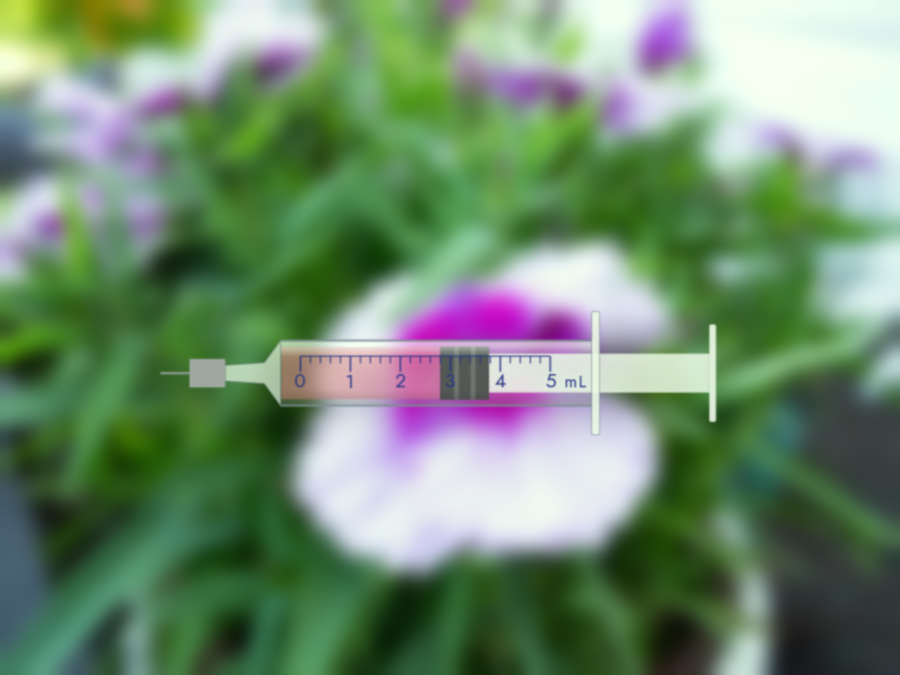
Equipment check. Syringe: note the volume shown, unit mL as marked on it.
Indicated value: 2.8 mL
